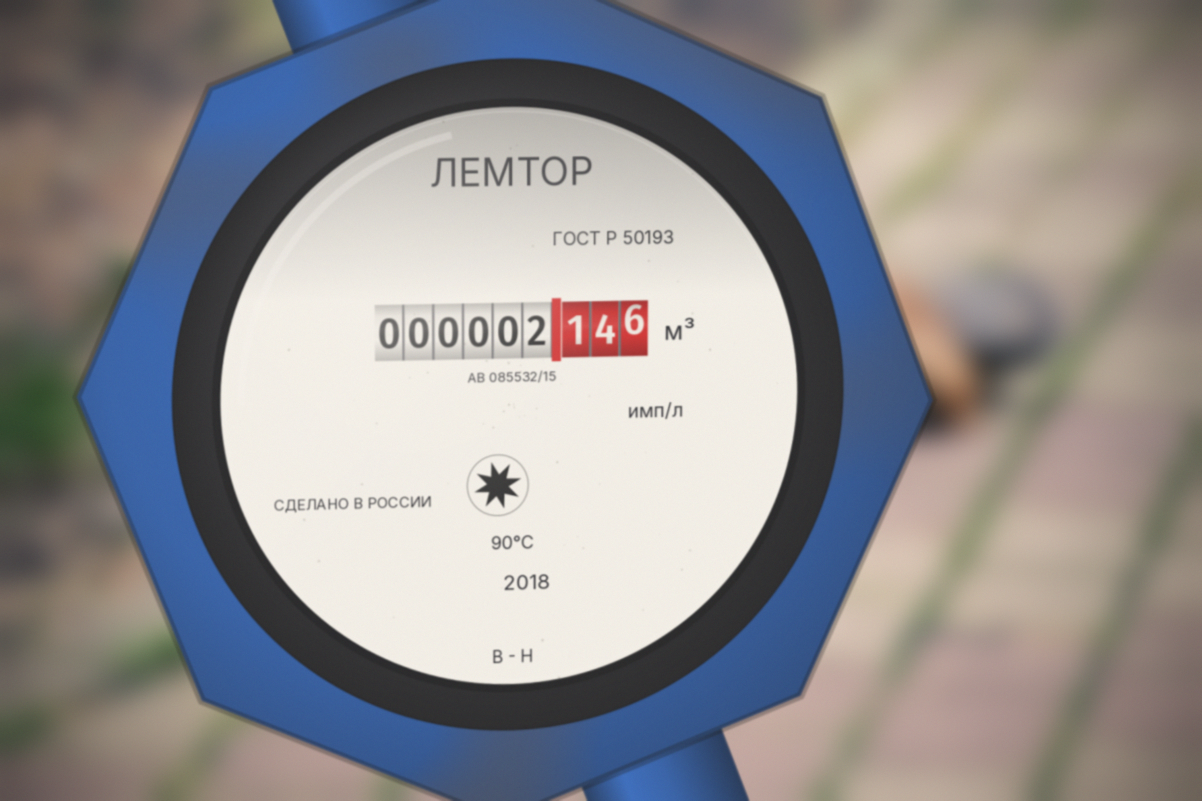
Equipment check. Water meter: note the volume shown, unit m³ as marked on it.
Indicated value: 2.146 m³
